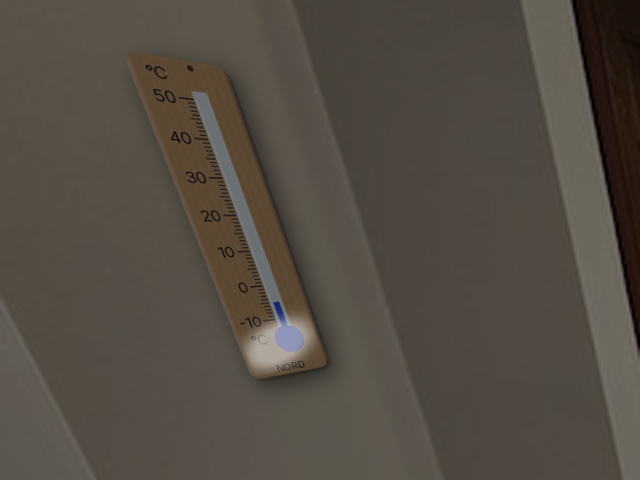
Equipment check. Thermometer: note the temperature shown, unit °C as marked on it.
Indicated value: -5 °C
